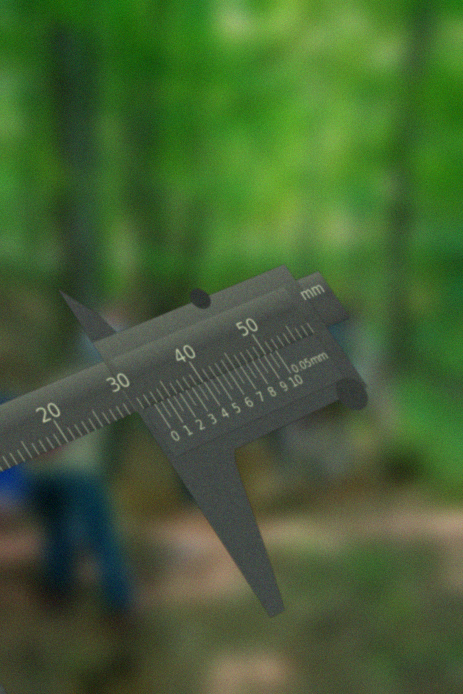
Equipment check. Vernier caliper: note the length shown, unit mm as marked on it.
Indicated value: 32.6 mm
